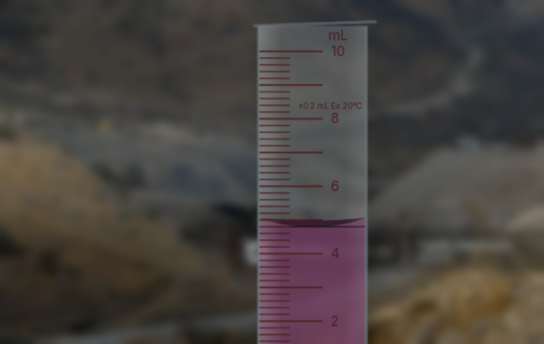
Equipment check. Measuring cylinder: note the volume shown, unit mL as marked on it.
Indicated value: 4.8 mL
